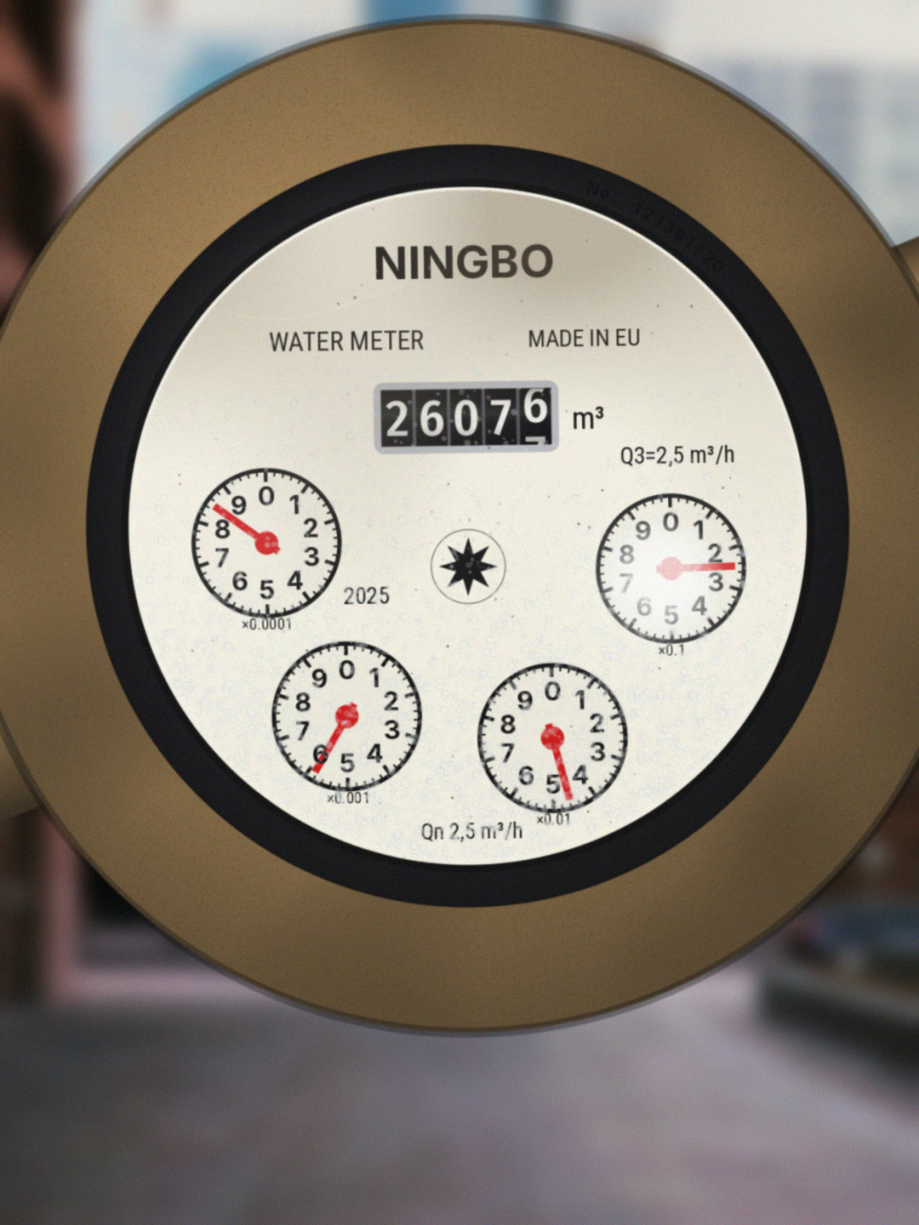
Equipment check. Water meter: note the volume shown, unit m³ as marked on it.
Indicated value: 26076.2458 m³
